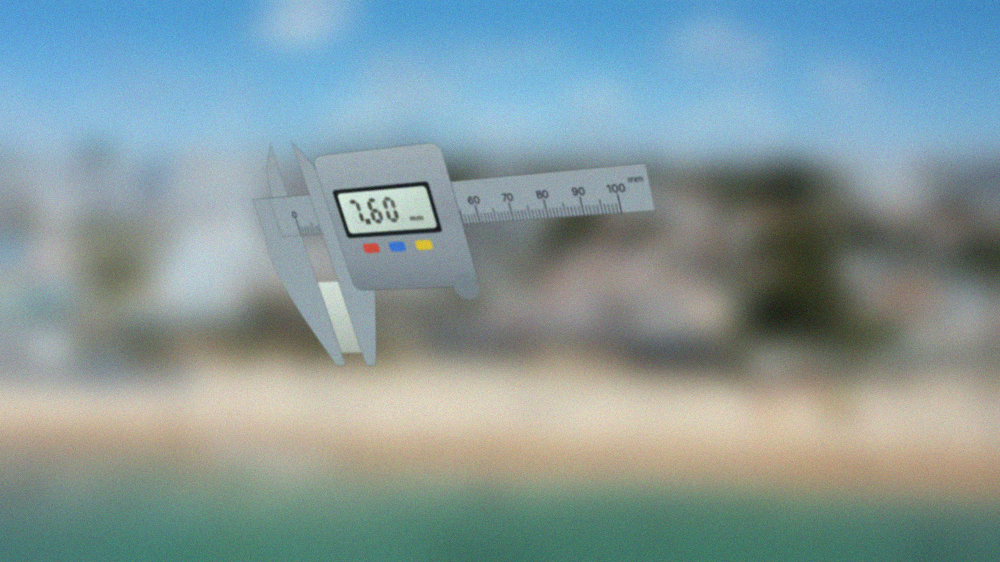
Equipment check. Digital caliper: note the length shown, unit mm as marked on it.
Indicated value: 7.60 mm
